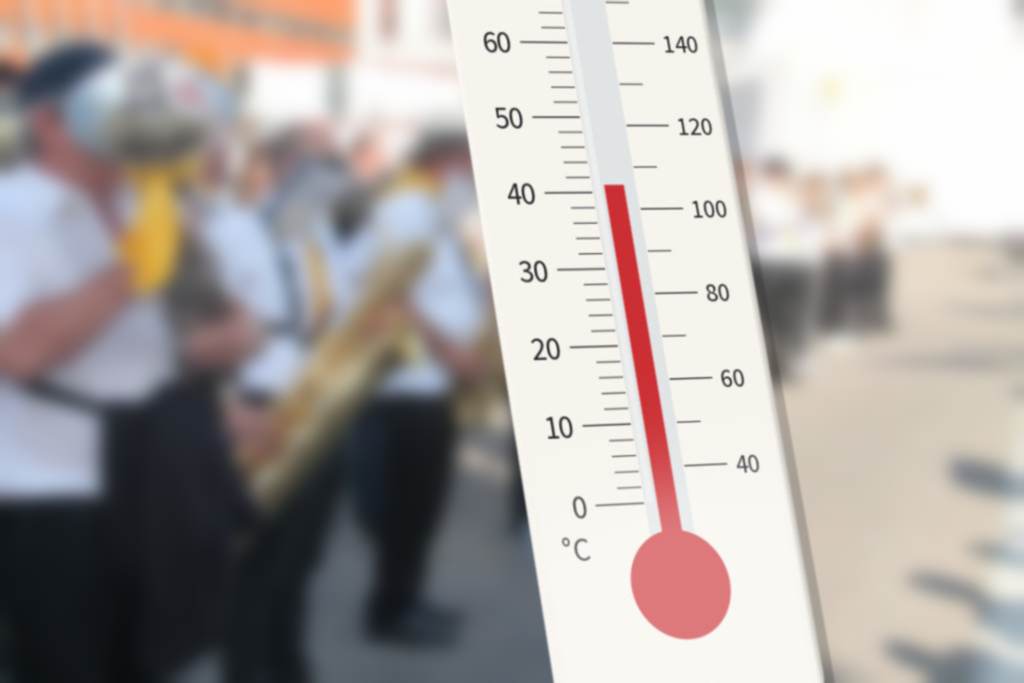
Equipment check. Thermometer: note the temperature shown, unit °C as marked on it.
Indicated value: 41 °C
